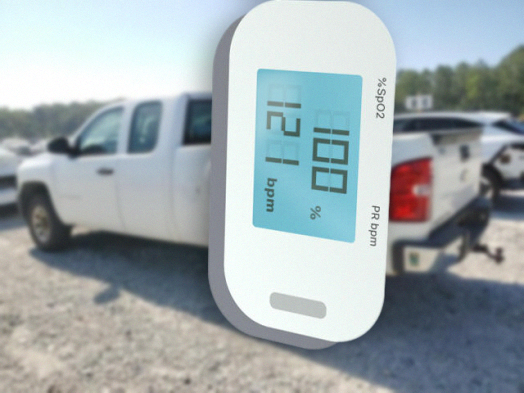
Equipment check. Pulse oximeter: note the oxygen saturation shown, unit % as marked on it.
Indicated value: 100 %
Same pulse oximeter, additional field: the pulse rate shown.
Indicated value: 121 bpm
